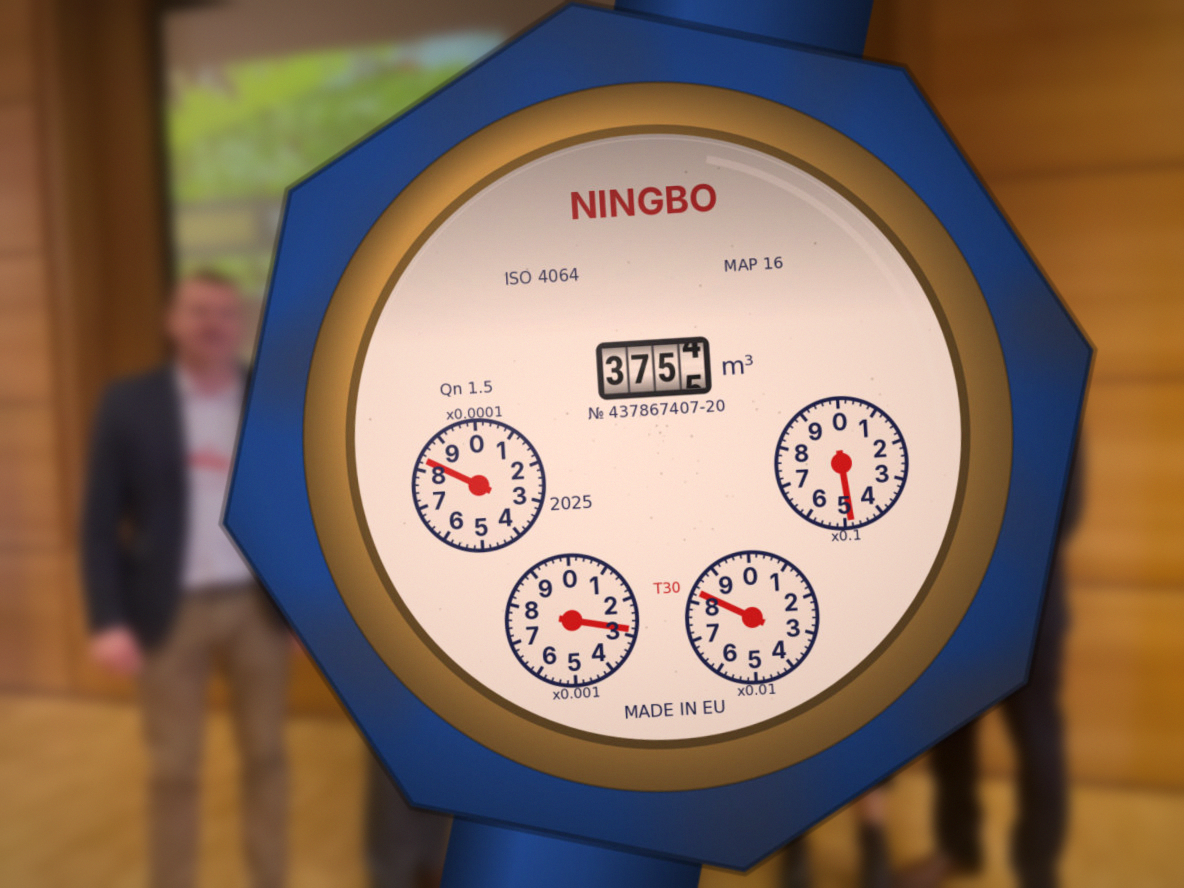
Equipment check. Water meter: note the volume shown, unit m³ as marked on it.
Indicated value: 3754.4828 m³
